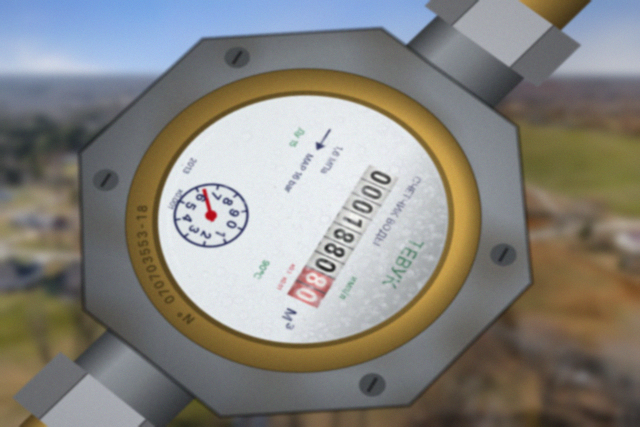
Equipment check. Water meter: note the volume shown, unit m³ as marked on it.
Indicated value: 1880.806 m³
